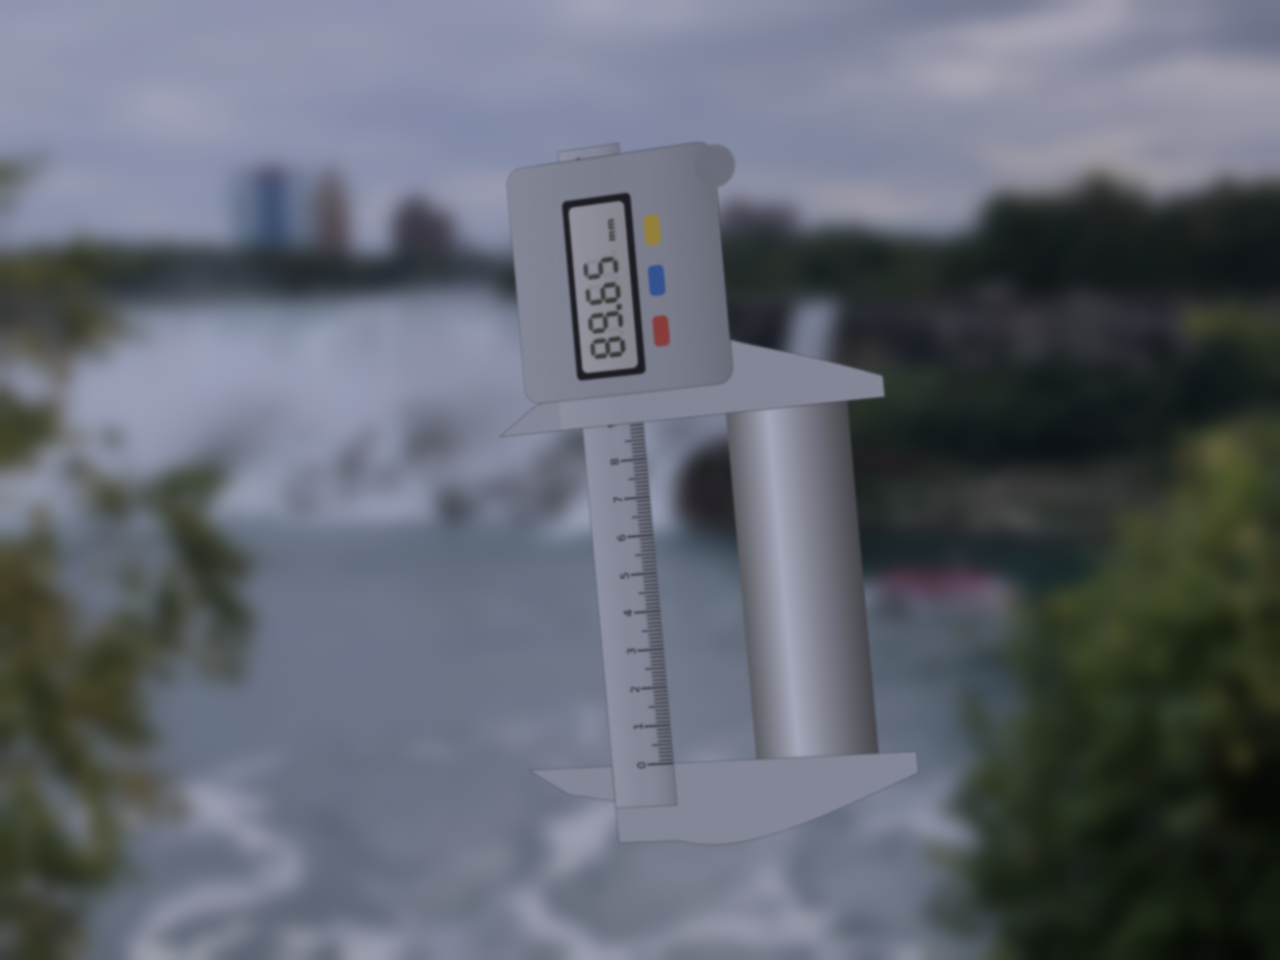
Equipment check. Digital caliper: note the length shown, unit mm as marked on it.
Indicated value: 89.65 mm
